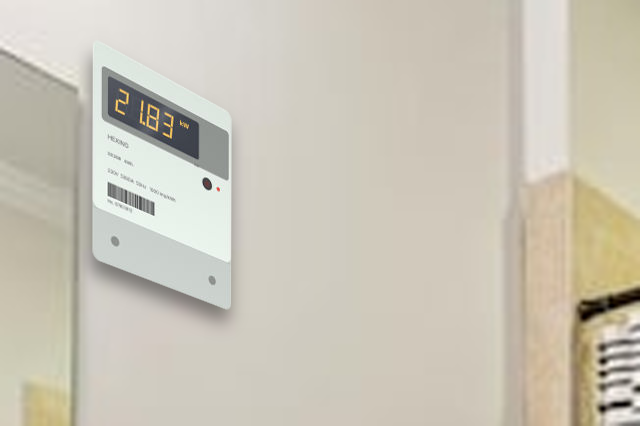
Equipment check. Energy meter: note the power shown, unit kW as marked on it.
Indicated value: 21.83 kW
